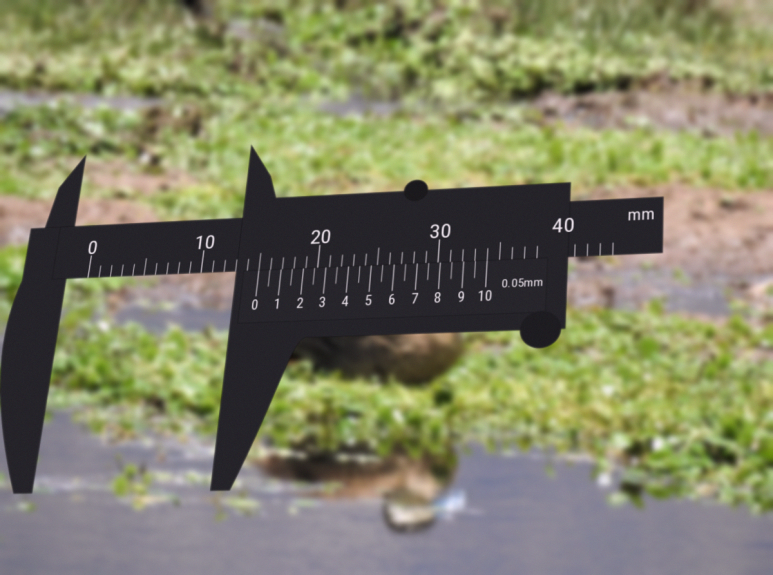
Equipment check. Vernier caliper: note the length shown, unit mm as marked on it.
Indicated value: 15.0 mm
